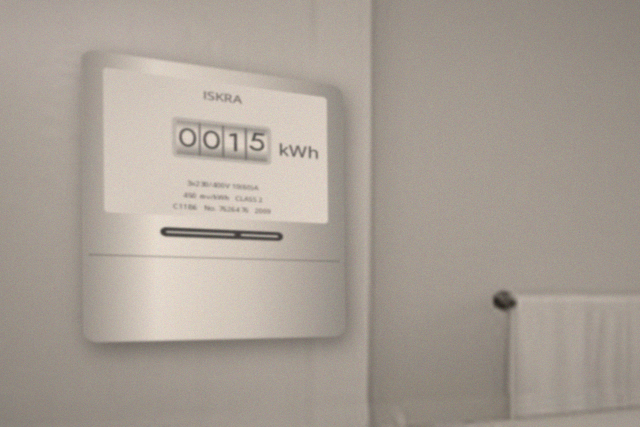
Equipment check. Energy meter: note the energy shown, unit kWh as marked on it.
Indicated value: 15 kWh
